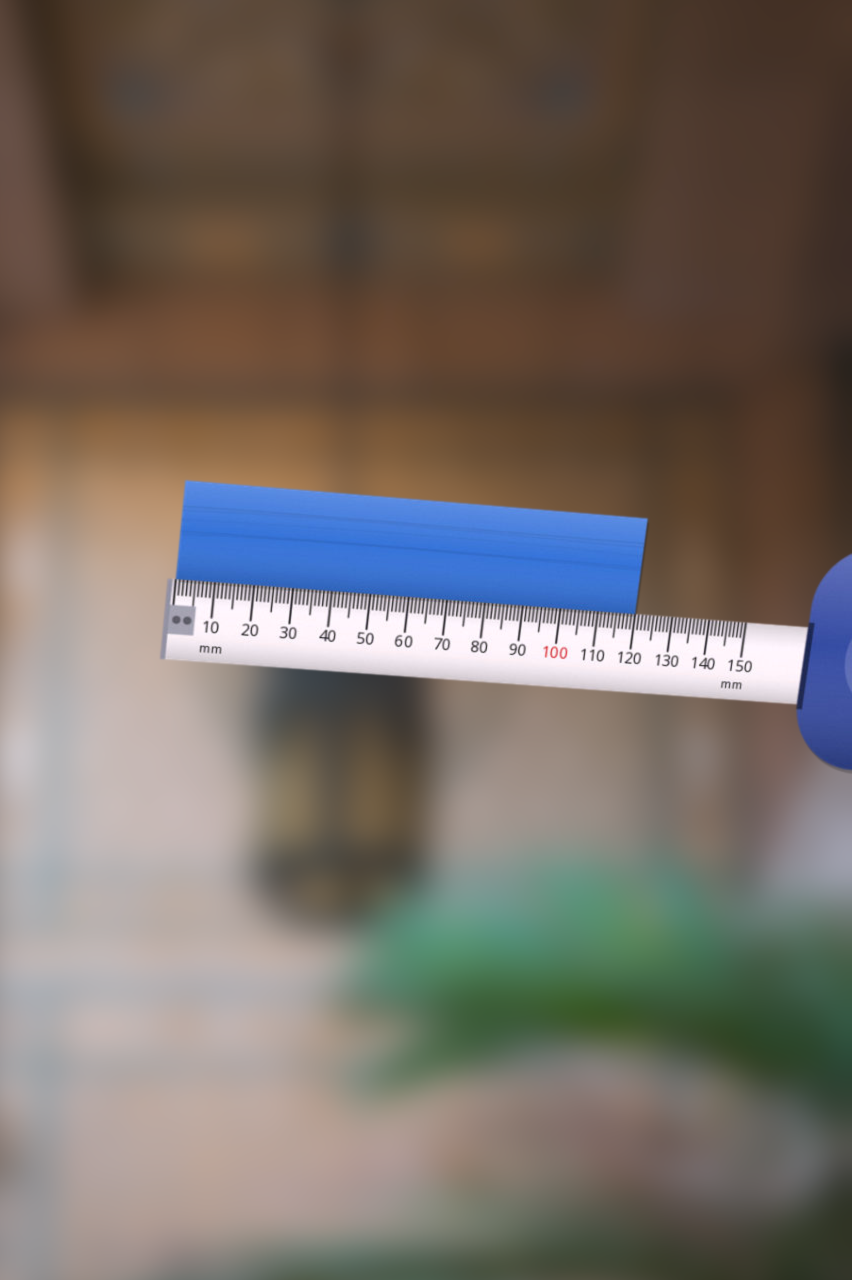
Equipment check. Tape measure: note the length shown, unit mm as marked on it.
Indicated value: 120 mm
